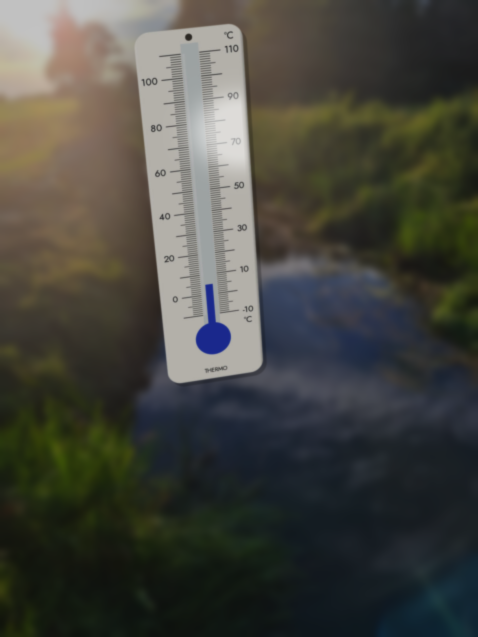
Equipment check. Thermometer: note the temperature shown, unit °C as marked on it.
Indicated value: 5 °C
